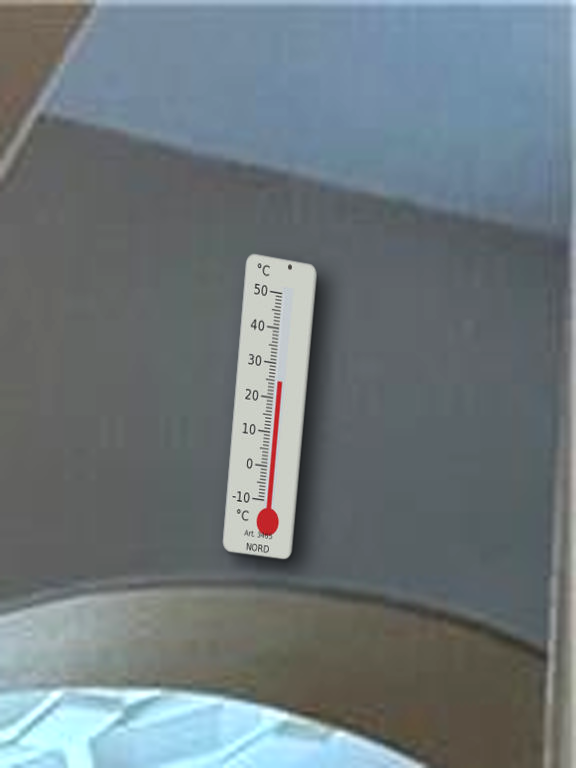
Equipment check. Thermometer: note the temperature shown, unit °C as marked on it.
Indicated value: 25 °C
